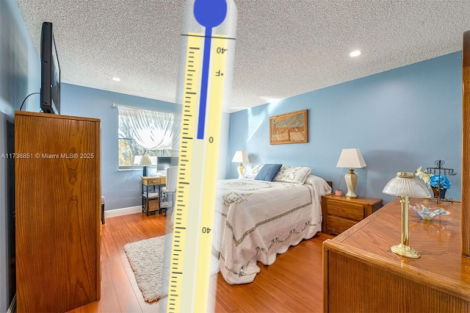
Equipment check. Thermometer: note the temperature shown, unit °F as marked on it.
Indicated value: 0 °F
